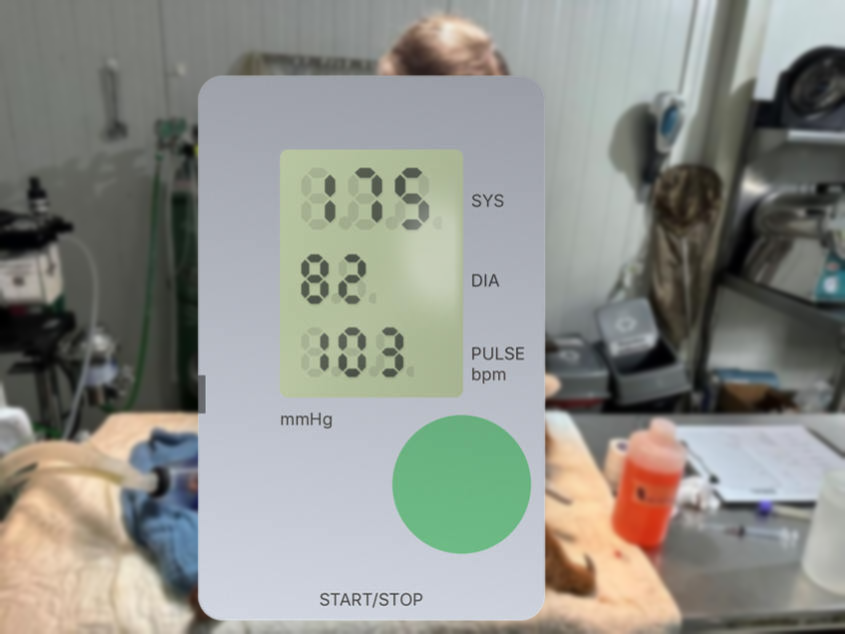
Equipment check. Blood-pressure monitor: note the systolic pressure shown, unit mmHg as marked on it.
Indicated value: 175 mmHg
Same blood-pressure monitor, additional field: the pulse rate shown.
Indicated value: 103 bpm
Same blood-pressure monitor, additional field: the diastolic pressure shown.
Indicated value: 82 mmHg
